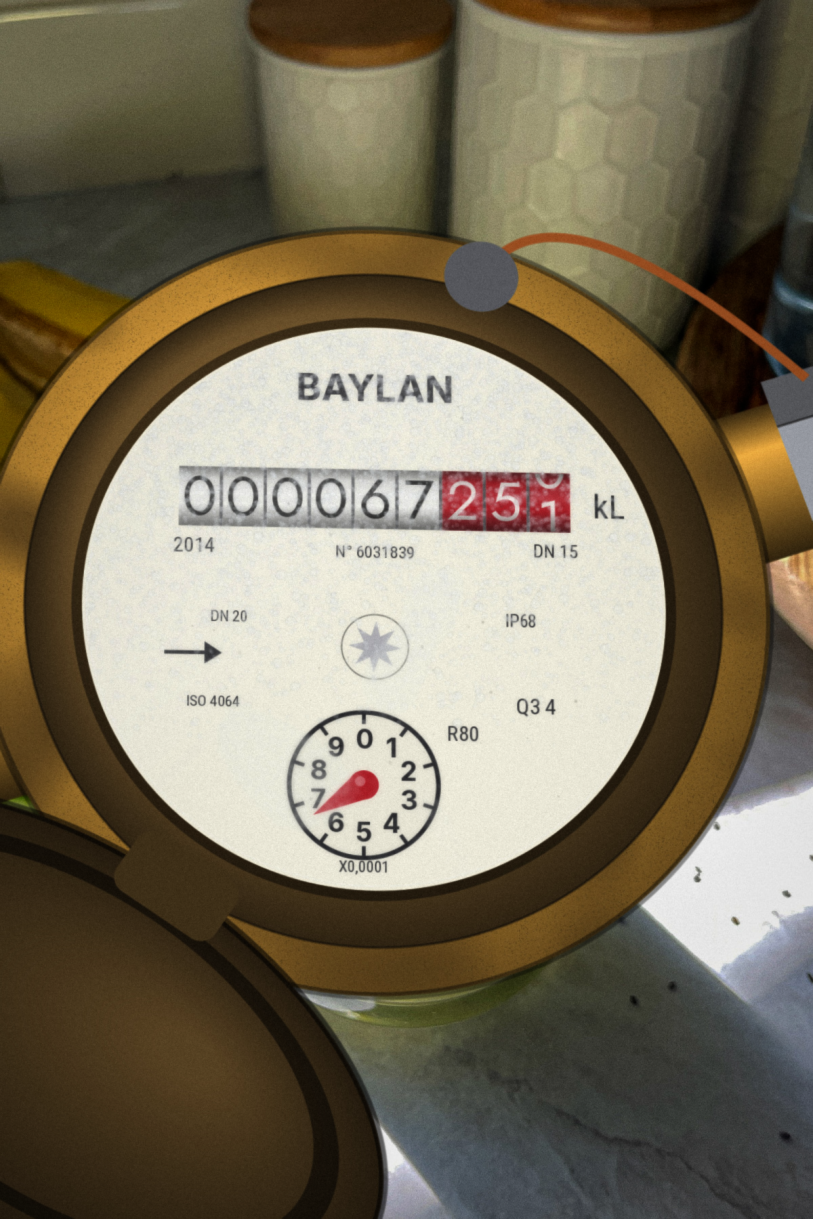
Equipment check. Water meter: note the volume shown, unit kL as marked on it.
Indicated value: 67.2506 kL
